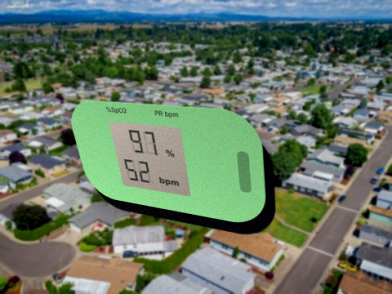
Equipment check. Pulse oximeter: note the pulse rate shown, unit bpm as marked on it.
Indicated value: 52 bpm
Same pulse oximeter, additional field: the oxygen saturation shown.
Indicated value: 97 %
